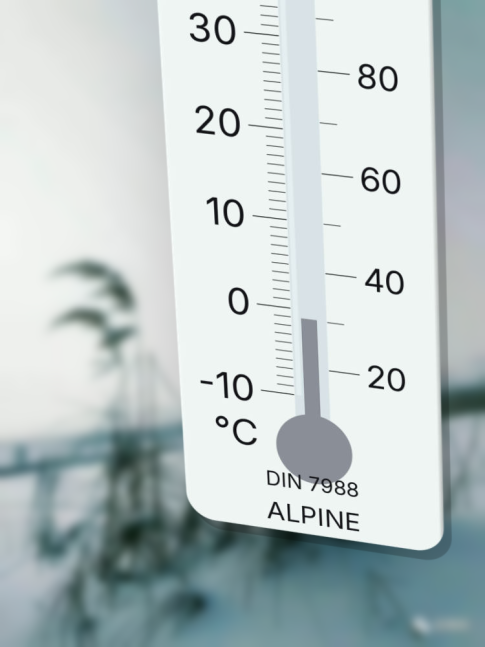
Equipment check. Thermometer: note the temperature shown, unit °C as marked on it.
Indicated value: -1 °C
